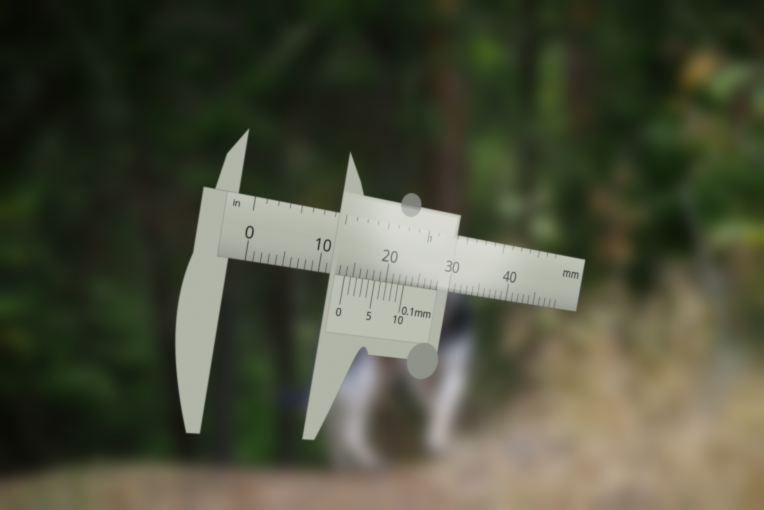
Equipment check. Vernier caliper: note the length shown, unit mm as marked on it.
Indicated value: 13.8 mm
